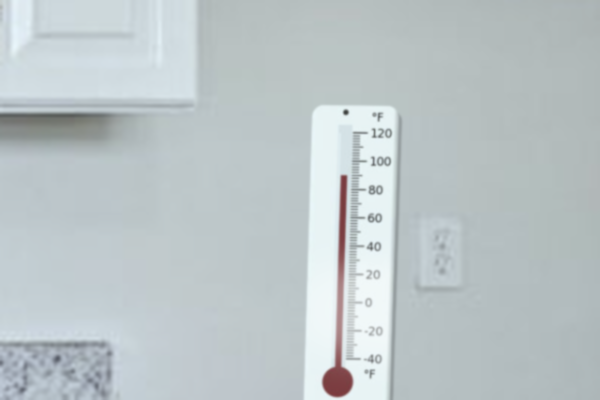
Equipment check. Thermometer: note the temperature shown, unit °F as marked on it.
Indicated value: 90 °F
